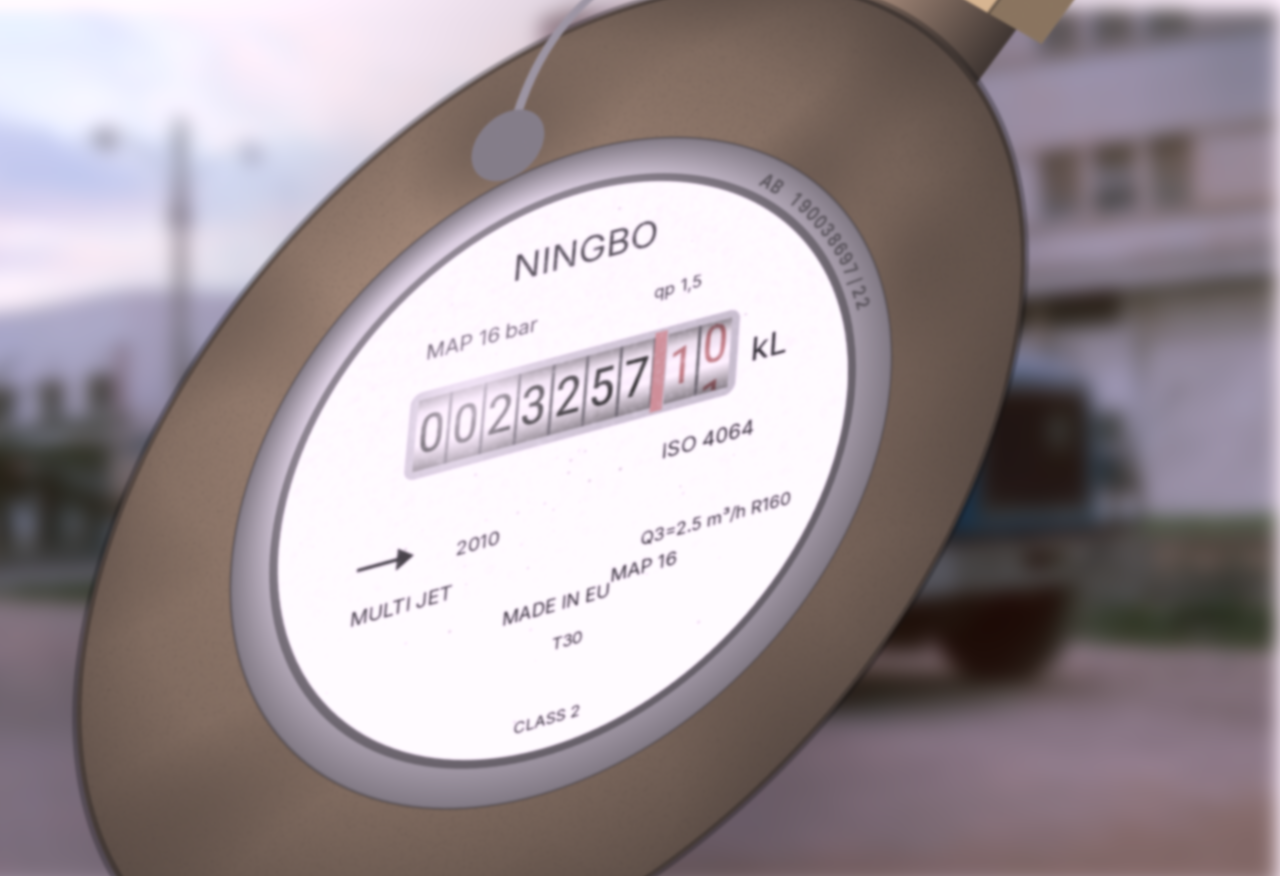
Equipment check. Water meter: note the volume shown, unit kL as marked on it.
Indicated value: 23257.10 kL
